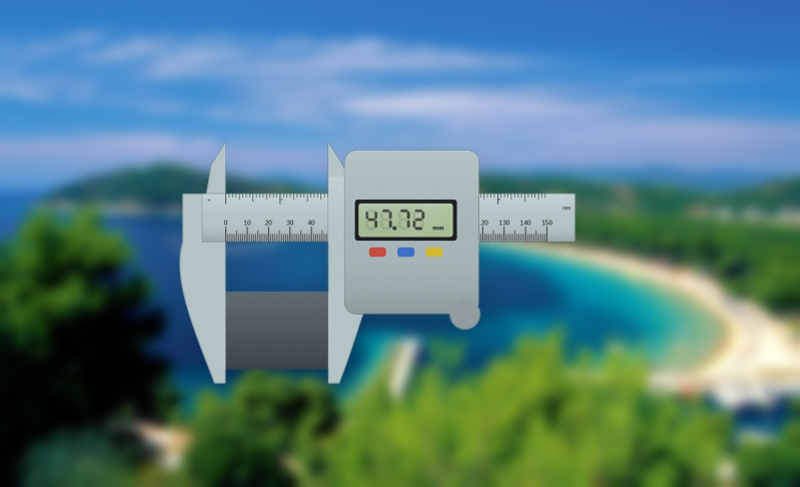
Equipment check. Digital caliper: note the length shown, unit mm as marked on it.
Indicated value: 47.72 mm
